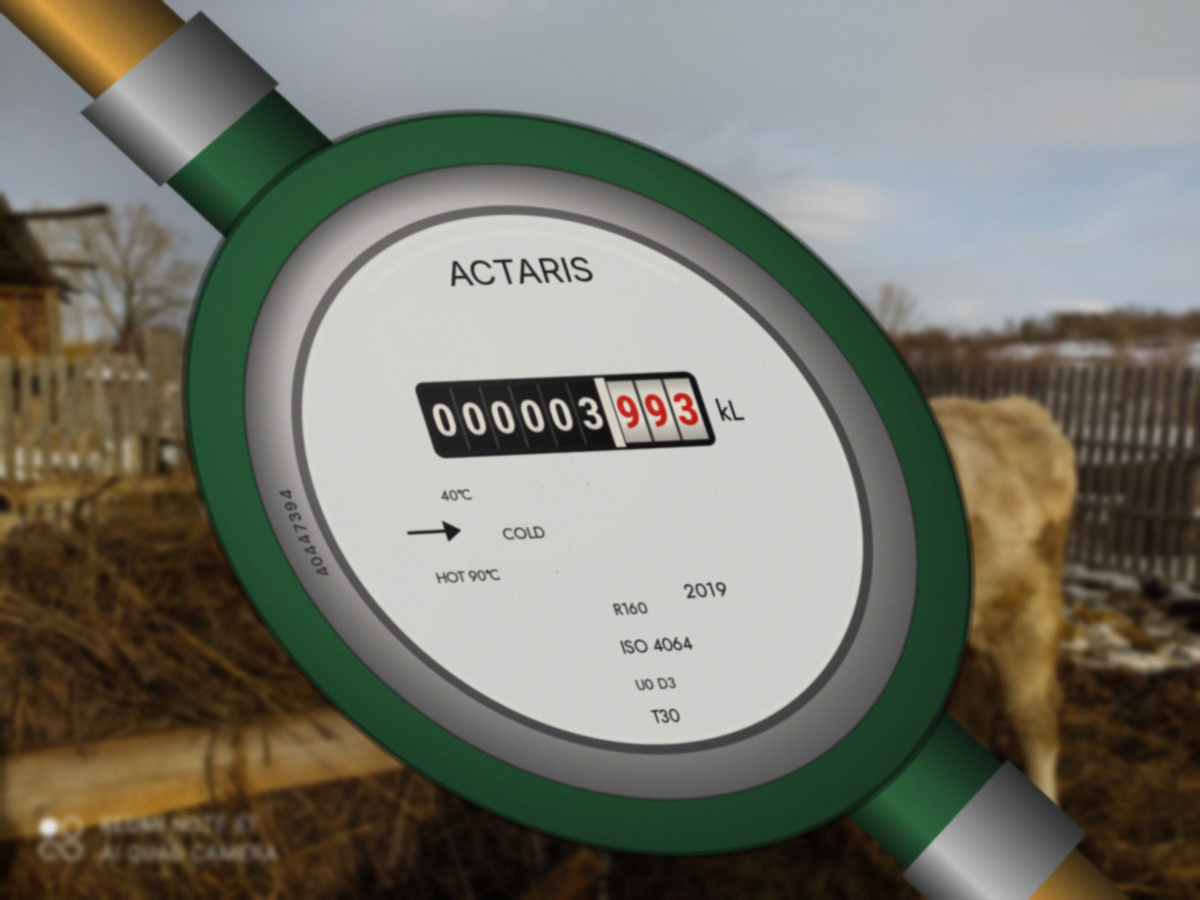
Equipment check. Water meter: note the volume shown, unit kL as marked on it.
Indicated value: 3.993 kL
